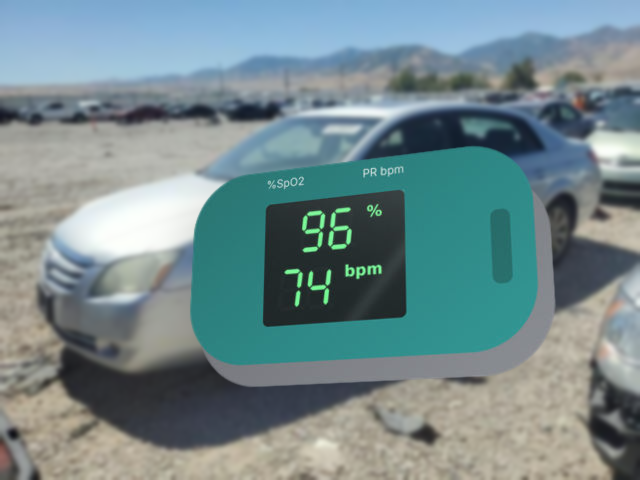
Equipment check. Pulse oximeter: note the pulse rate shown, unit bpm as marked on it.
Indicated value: 74 bpm
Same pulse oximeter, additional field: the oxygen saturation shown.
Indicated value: 96 %
